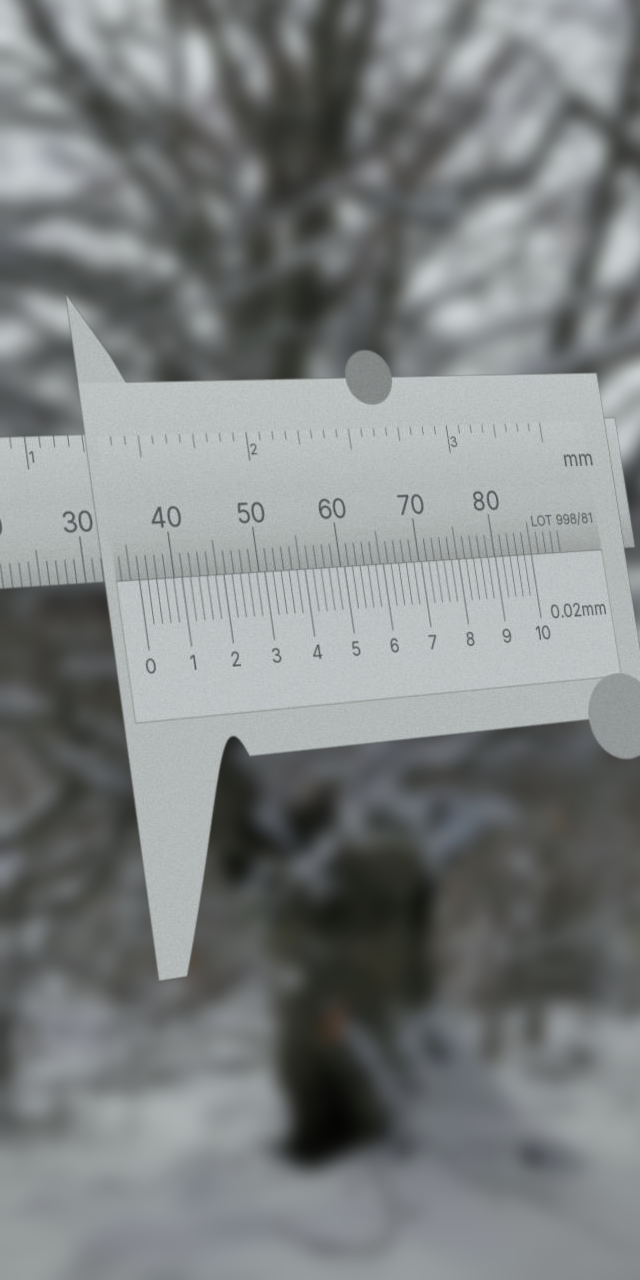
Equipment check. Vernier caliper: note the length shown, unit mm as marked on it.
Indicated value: 36.0 mm
